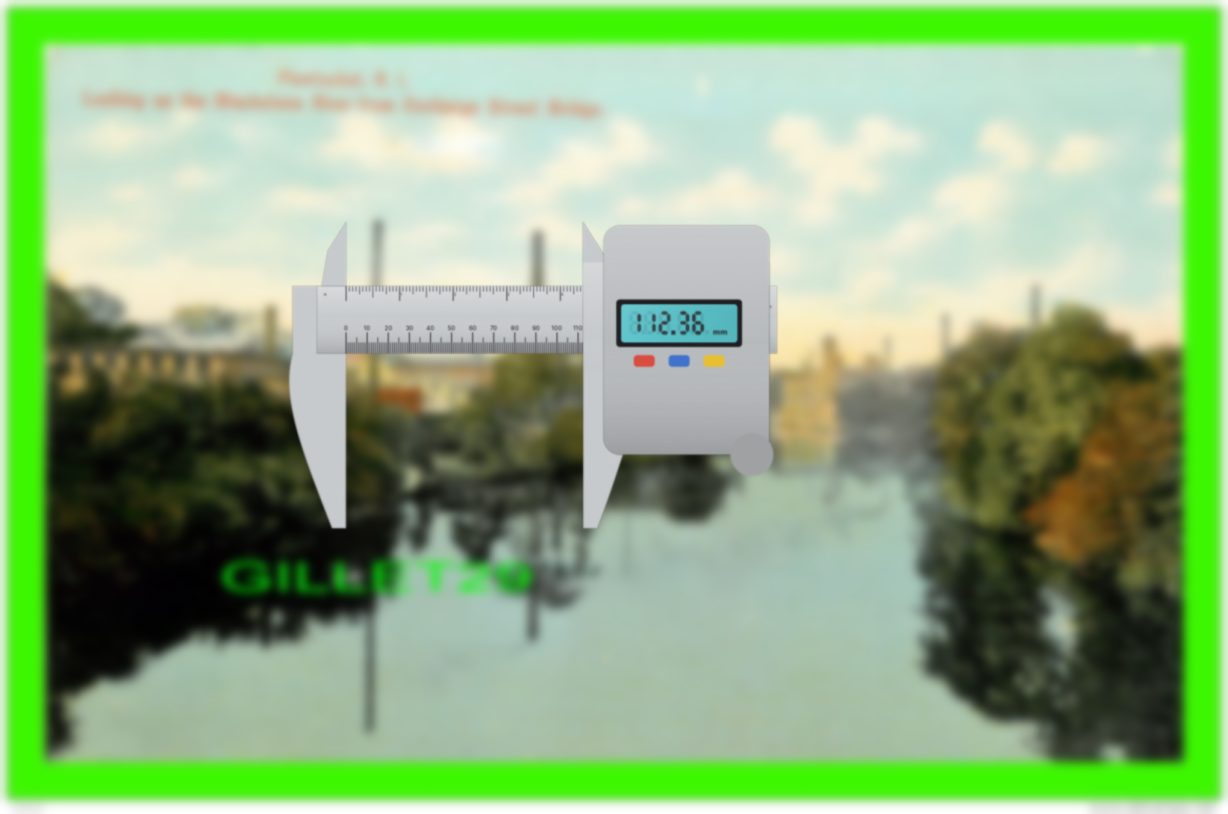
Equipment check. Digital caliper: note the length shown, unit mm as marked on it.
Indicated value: 112.36 mm
